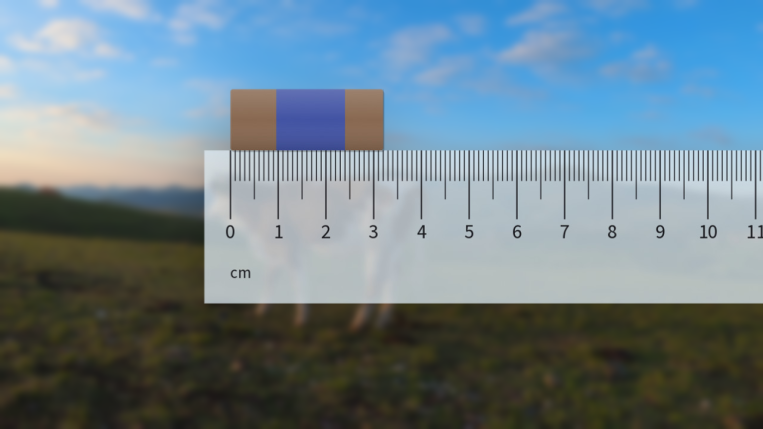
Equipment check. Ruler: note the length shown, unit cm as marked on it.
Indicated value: 3.2 cm
